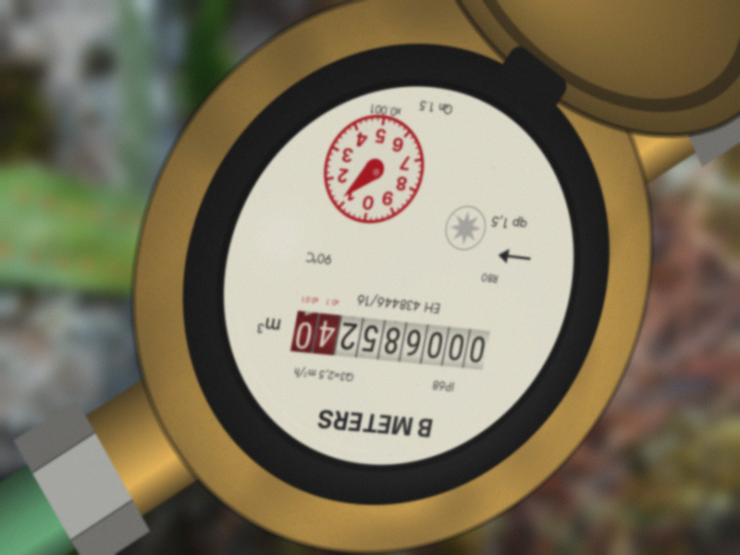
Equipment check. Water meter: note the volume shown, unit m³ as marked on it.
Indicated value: 6852.401 m³
